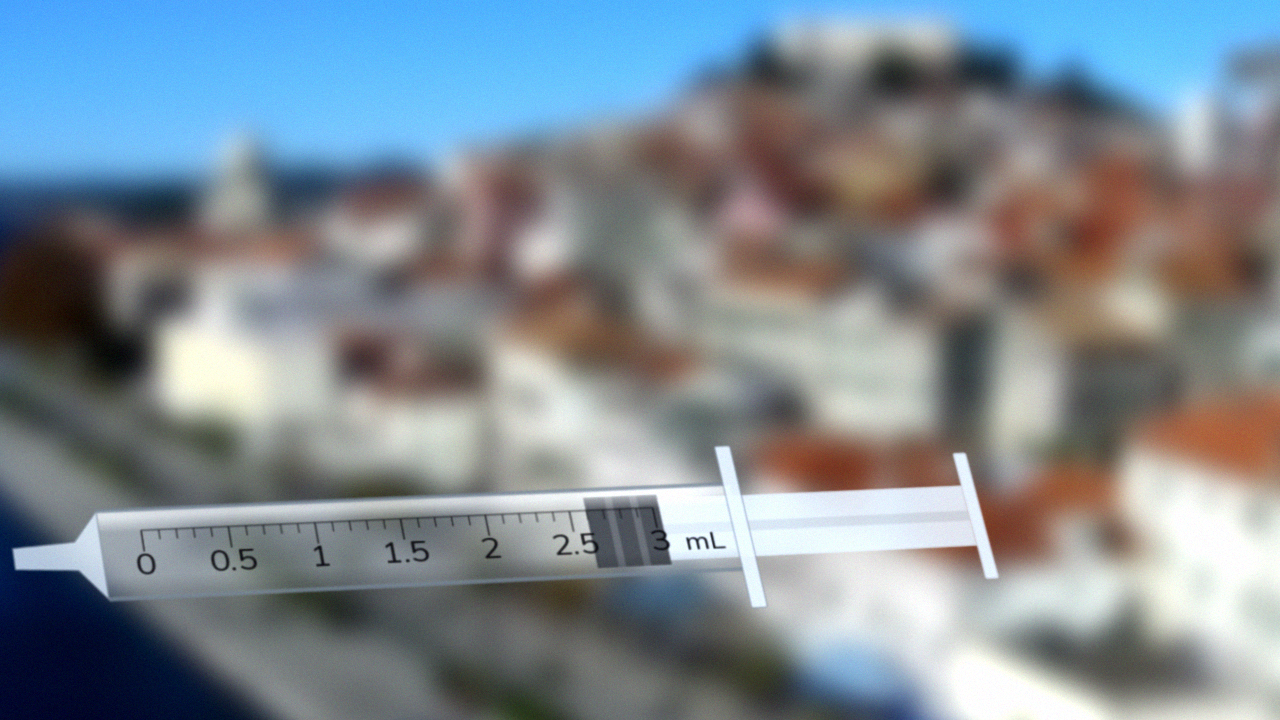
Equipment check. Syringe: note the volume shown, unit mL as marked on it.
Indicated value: 2.6 mL
